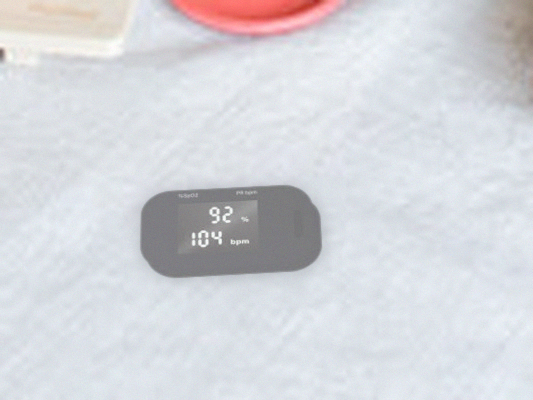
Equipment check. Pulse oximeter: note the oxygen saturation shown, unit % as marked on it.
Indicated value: 92 %
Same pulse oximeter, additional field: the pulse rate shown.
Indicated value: 104 bpm
